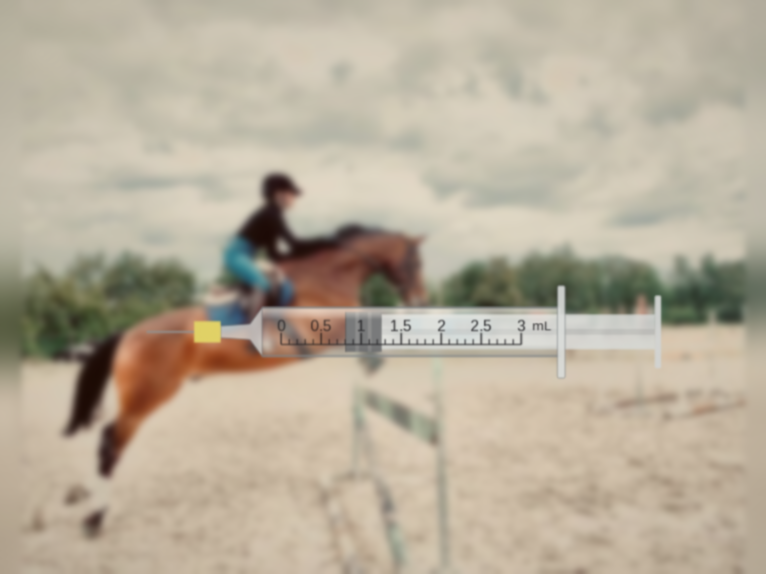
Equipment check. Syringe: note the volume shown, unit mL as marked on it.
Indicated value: 0.8 mL
